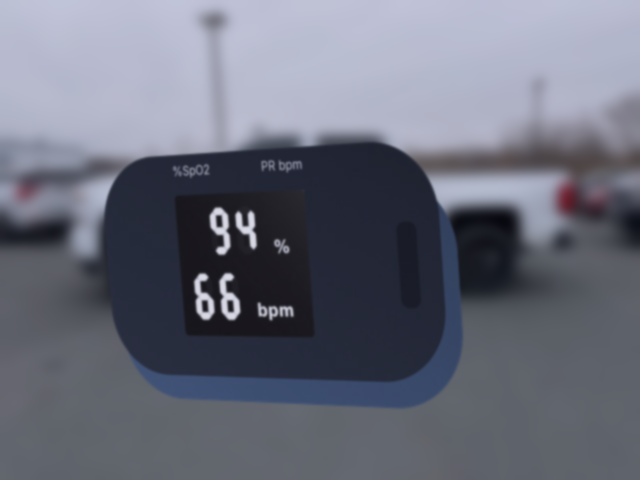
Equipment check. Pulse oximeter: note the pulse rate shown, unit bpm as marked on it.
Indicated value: 66 bpm
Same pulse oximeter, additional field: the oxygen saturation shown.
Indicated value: 94 %
